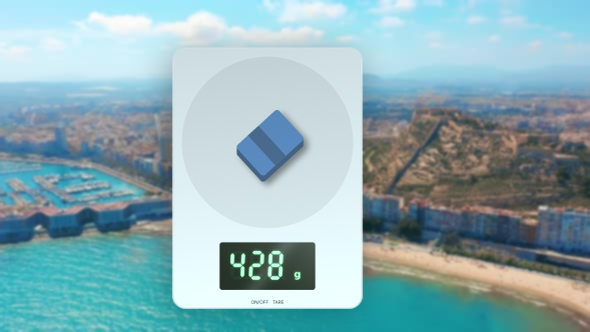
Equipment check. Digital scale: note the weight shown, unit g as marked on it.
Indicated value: 428 g
